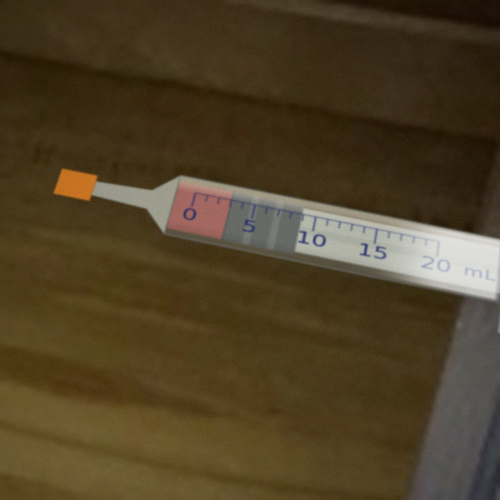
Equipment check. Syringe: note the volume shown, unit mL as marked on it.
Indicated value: 3 mL
